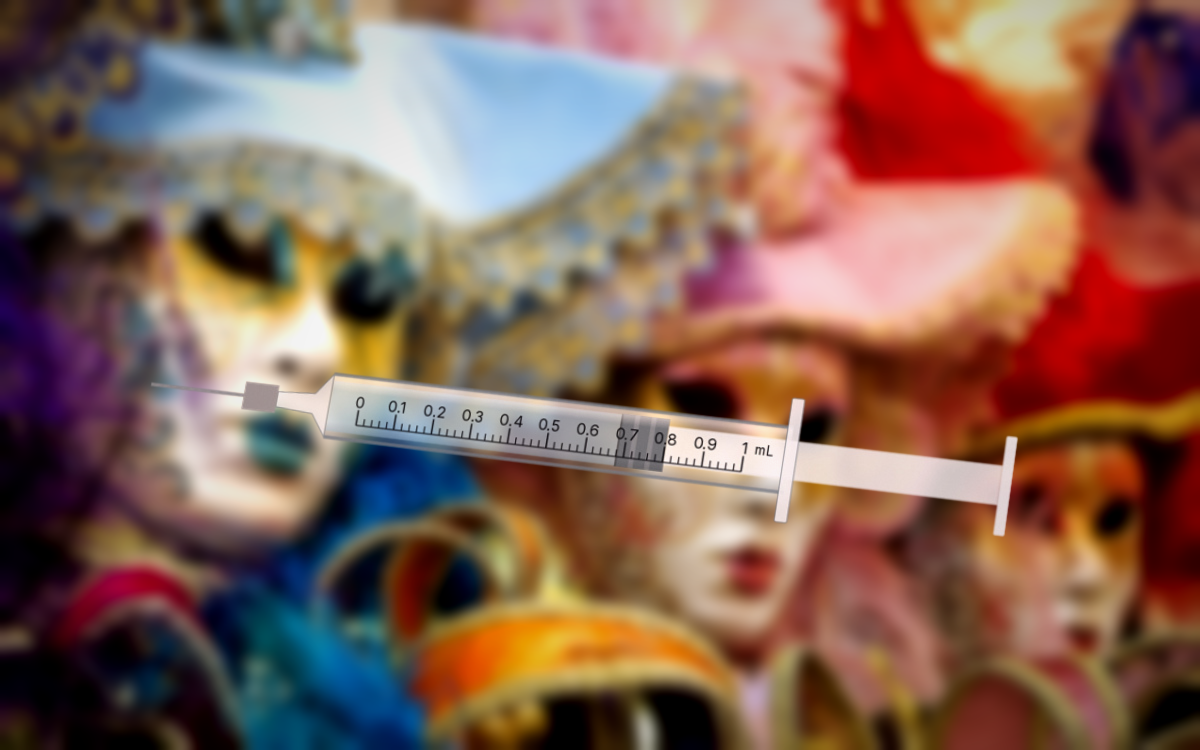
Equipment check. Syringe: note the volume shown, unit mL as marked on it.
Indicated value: 0.68 mL
